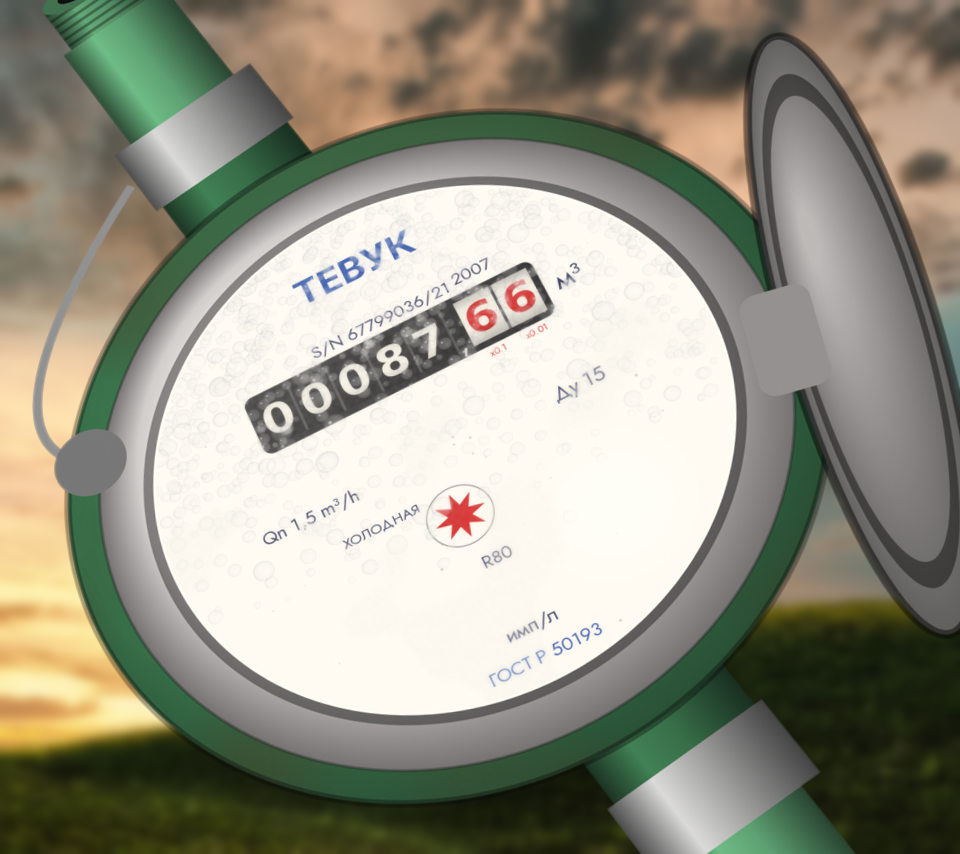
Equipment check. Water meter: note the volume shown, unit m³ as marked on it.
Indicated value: 87.66 m³
